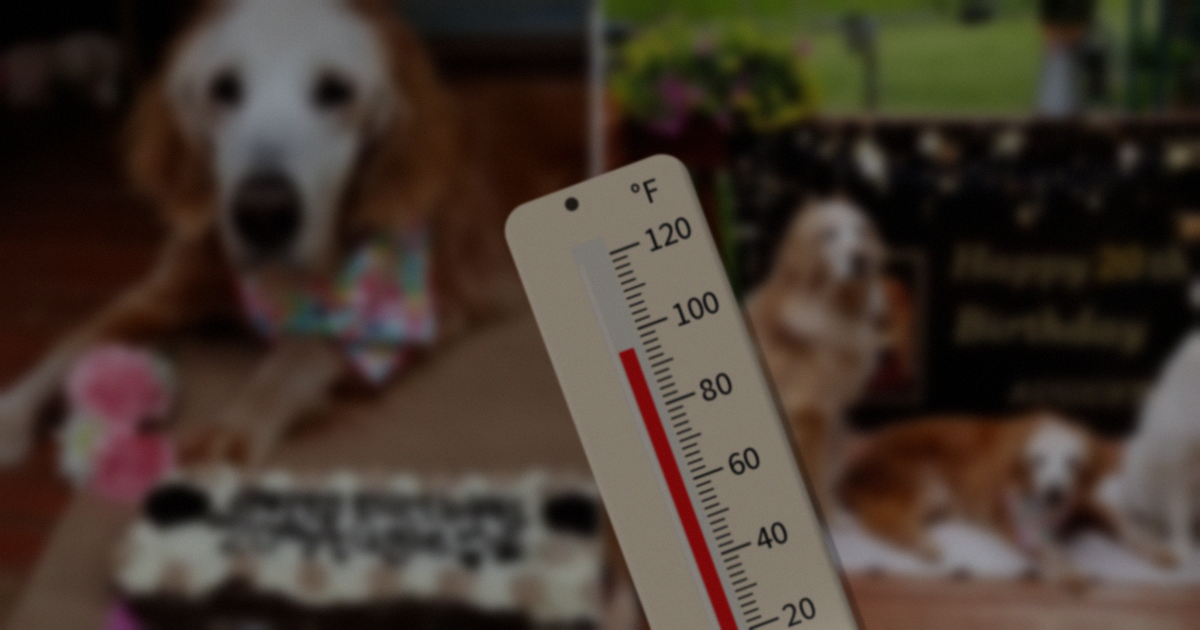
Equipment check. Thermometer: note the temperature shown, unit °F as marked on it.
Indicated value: 96 °F
